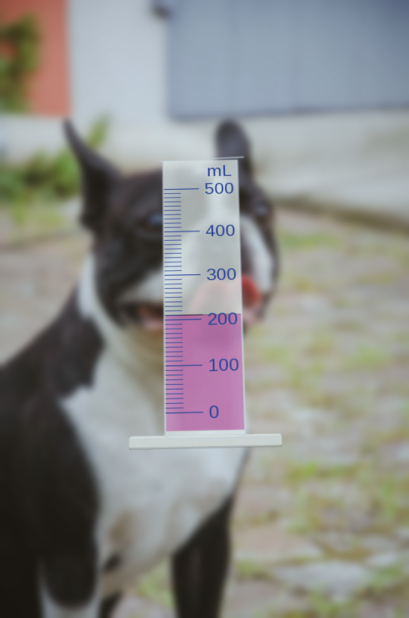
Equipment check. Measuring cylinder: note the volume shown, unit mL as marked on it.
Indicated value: 210 mL
